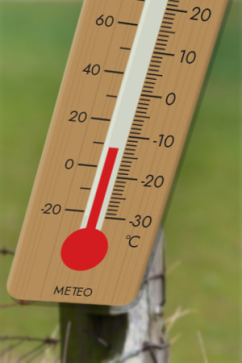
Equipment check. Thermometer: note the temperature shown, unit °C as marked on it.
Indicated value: -13 °C
